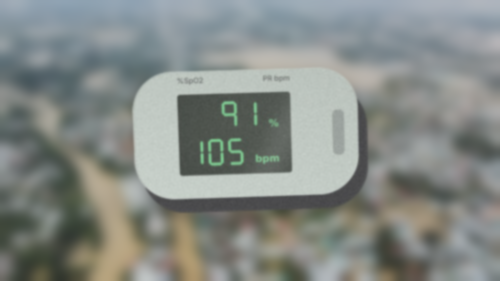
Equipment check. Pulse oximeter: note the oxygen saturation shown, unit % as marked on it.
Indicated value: 91 %
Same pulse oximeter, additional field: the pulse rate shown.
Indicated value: 105 bpm
